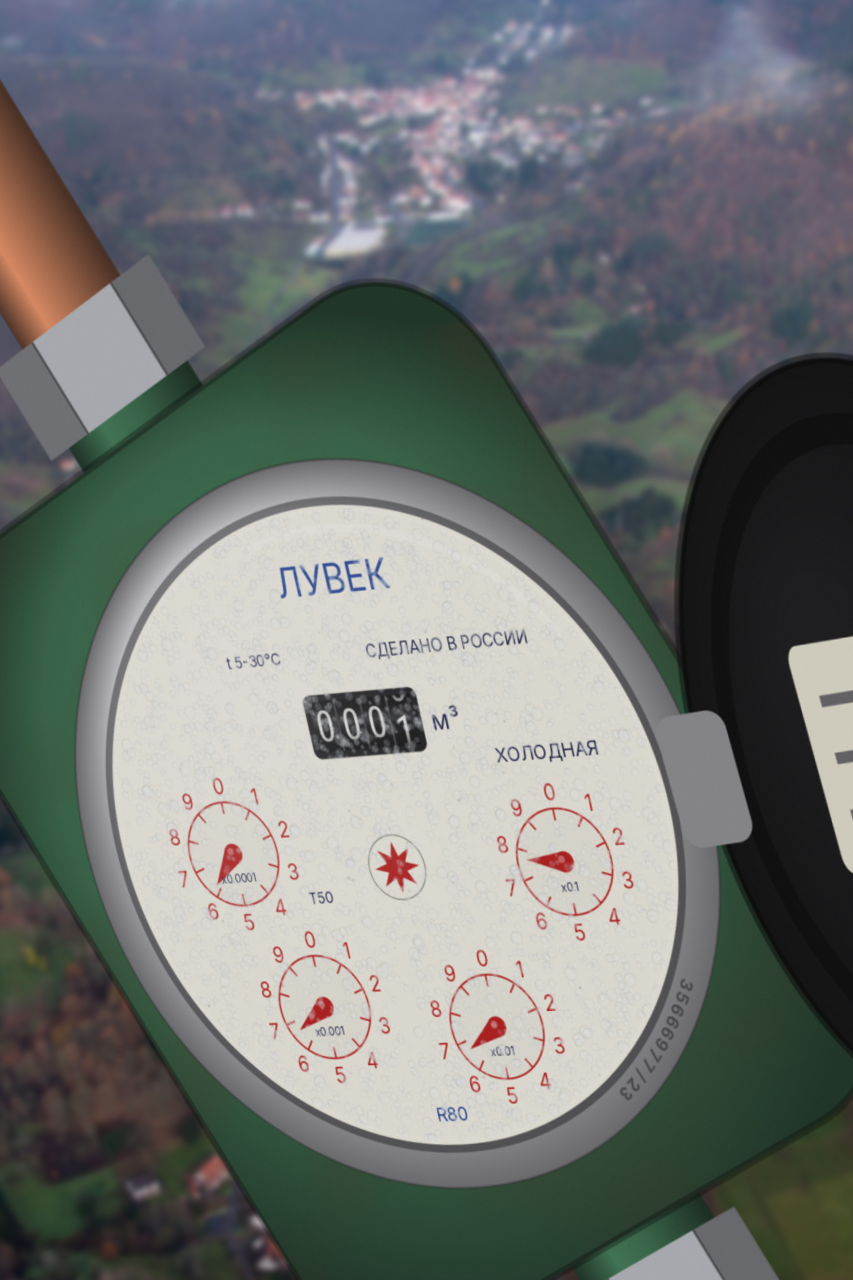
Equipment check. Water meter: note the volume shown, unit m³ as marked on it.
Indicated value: 0.7666 m³
